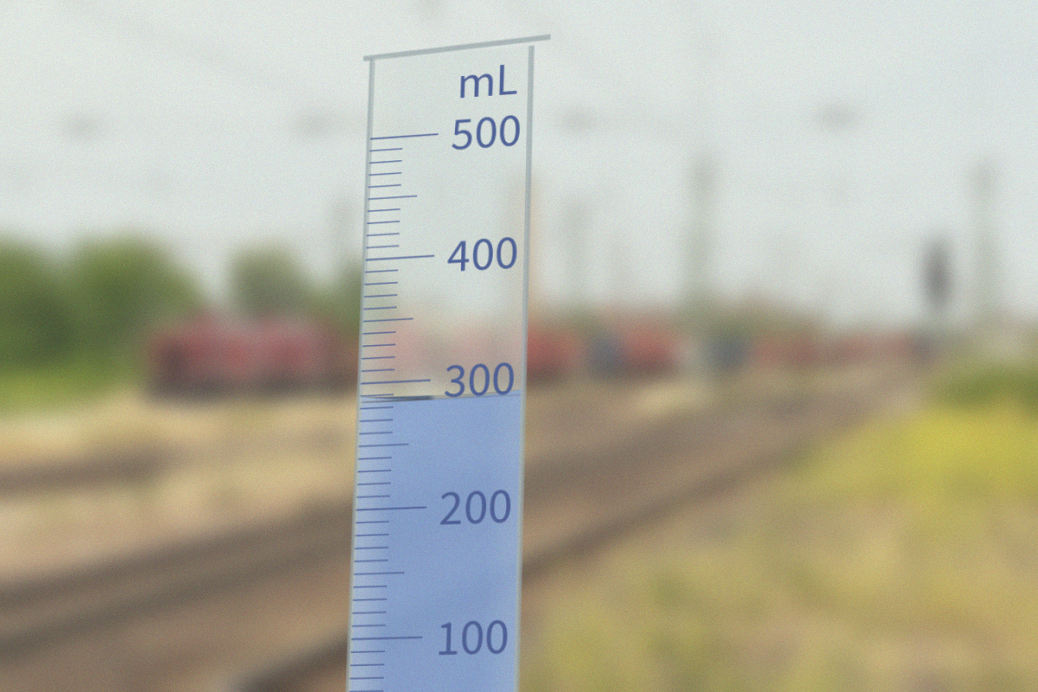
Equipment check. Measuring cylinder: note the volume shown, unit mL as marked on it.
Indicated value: 285 mL
